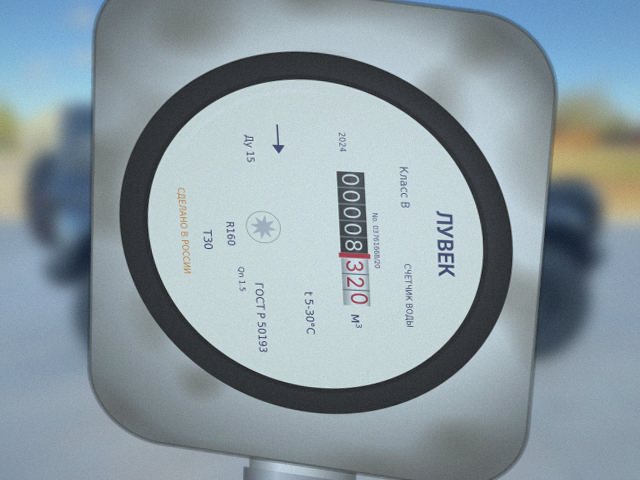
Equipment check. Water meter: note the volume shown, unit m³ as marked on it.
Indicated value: 8.320 m³
